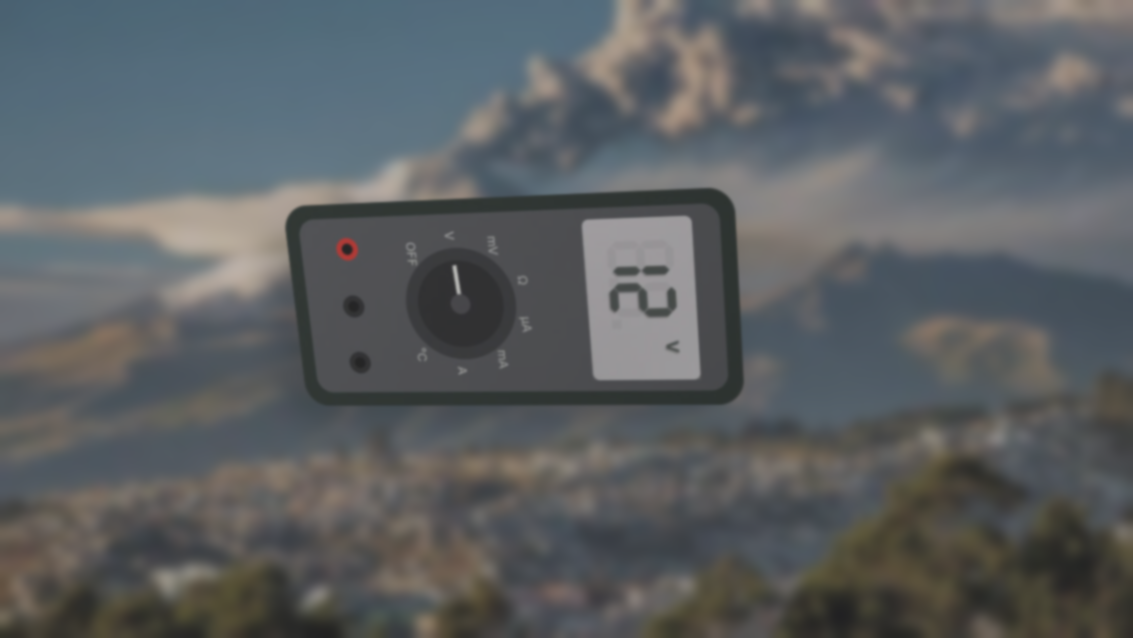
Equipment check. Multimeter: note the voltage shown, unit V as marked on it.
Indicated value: 12 V
